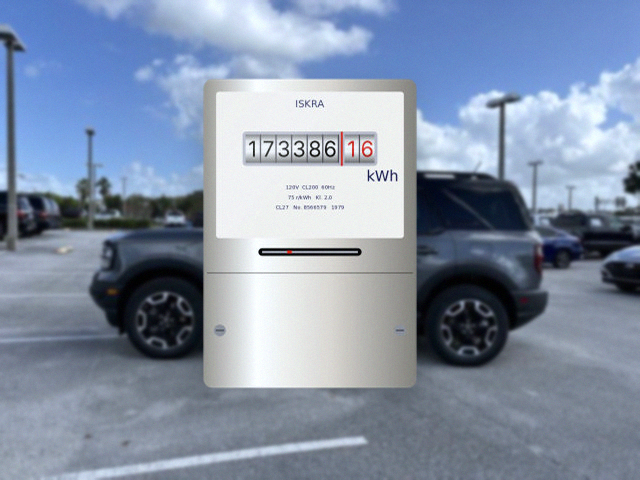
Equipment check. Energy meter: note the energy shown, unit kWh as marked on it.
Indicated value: 173386.16 kWh
